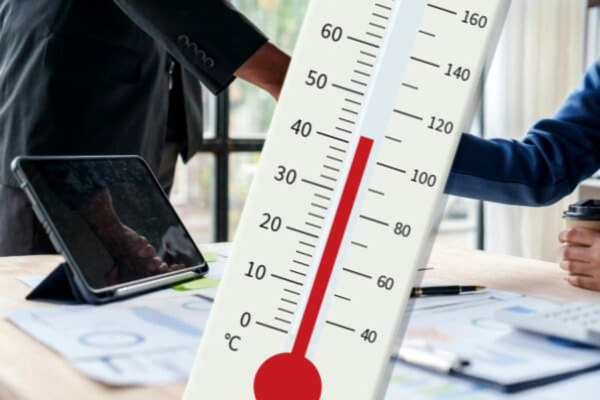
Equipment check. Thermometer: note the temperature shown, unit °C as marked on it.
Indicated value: 42 °C
